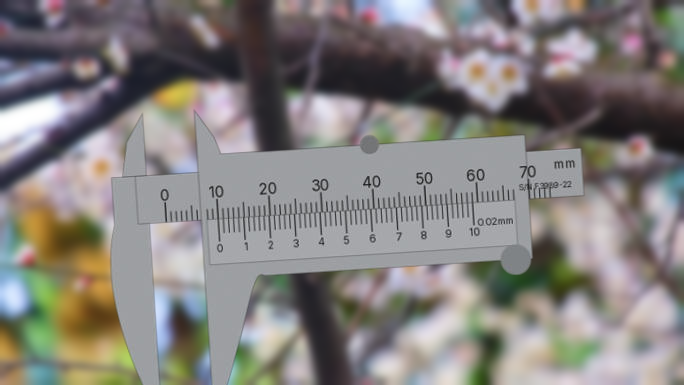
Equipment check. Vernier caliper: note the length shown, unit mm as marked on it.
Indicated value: 10.0 mm
